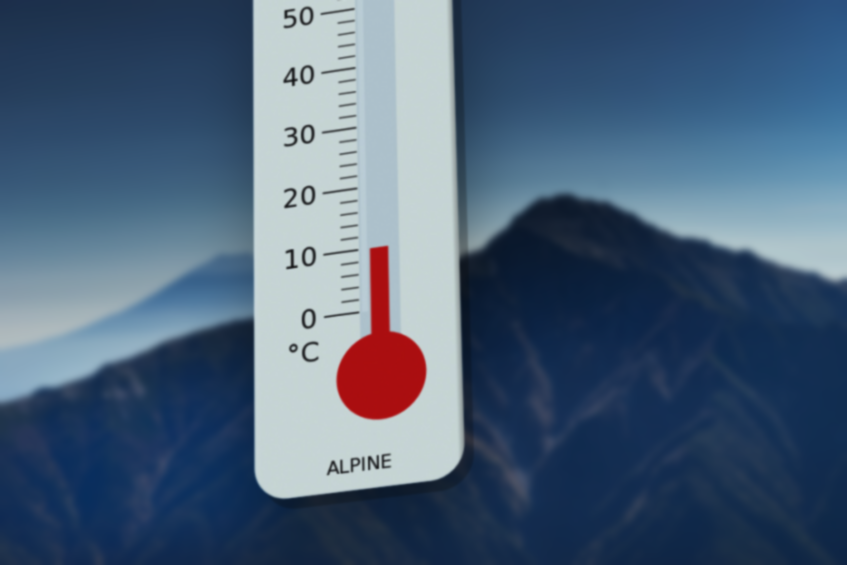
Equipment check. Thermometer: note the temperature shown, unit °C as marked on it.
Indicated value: 10 °C
